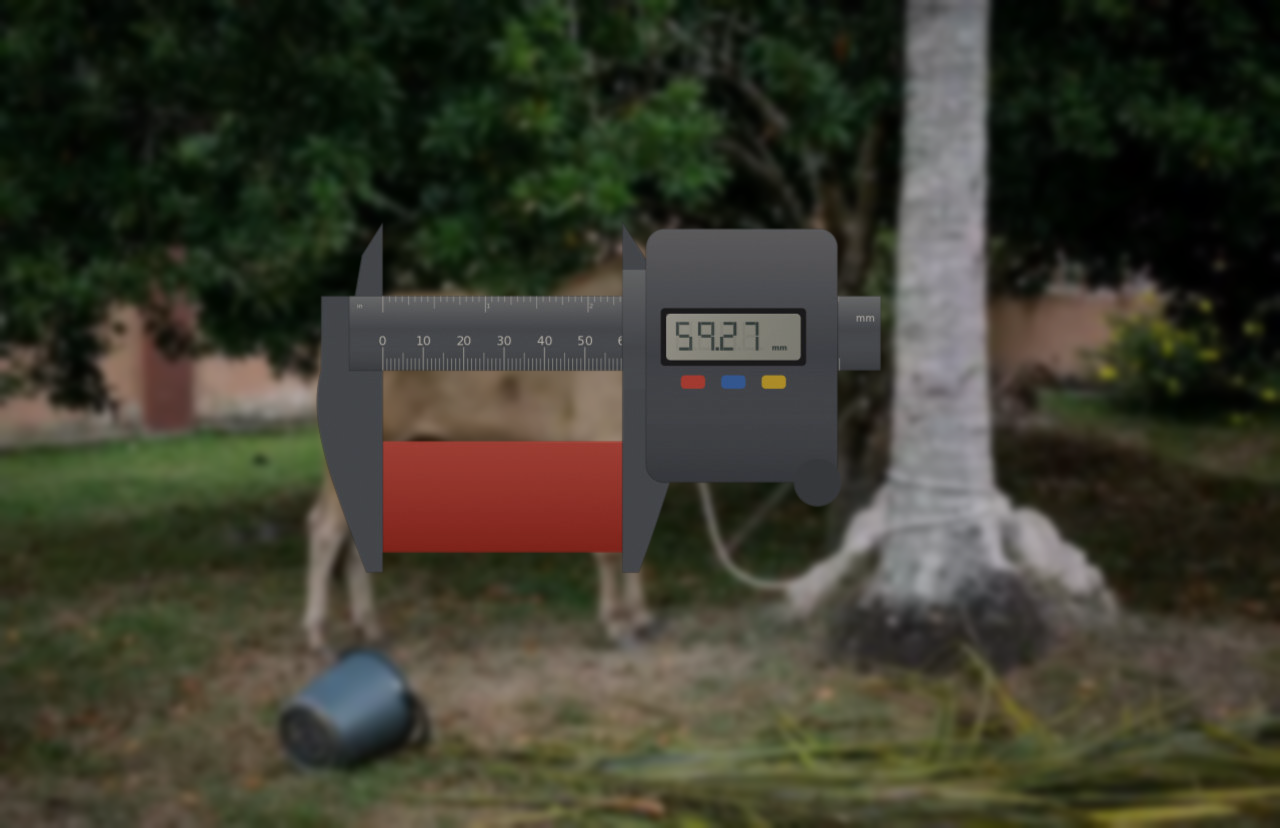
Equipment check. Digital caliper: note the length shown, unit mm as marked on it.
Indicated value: 59.27 mm
